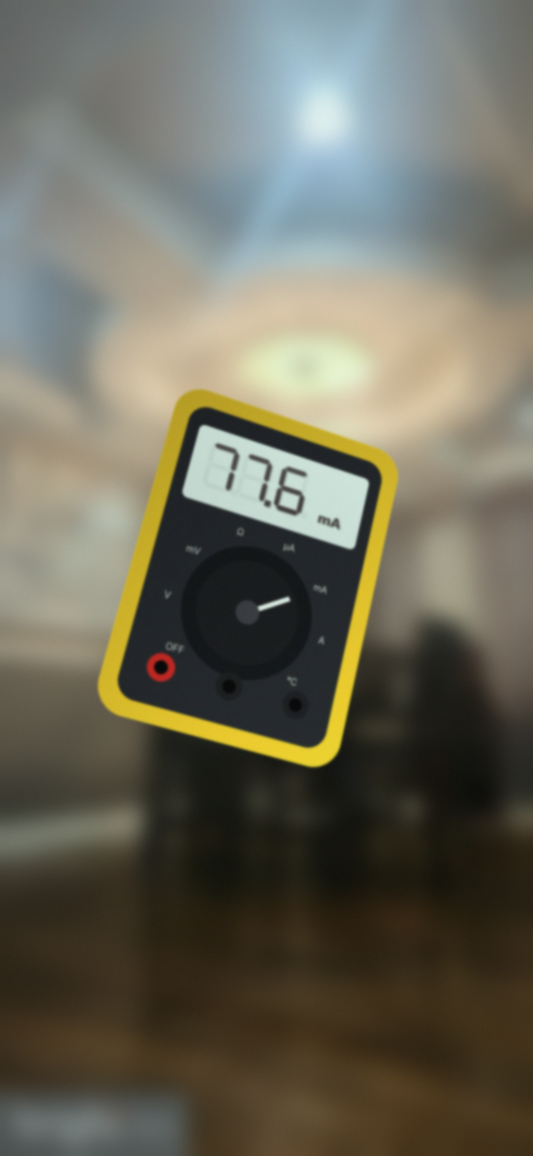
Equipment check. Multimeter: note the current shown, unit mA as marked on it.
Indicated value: 77.6 mA
